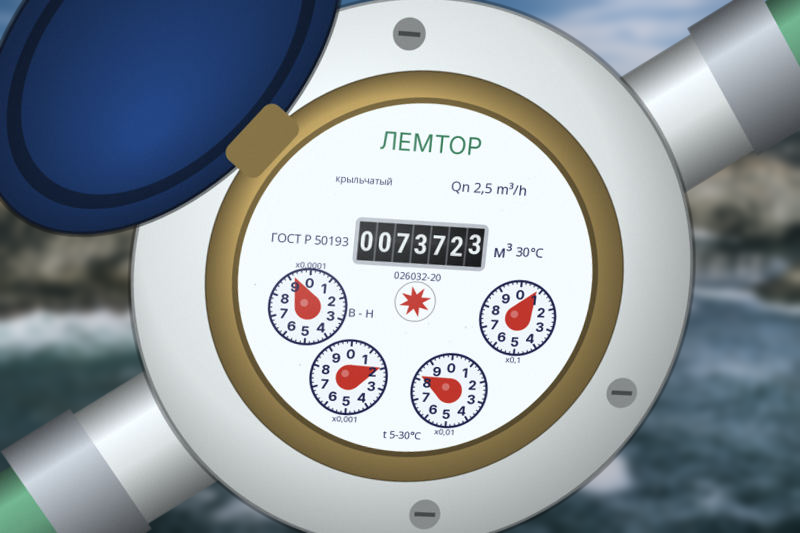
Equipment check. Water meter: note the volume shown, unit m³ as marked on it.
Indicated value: 73723.0819 m³
